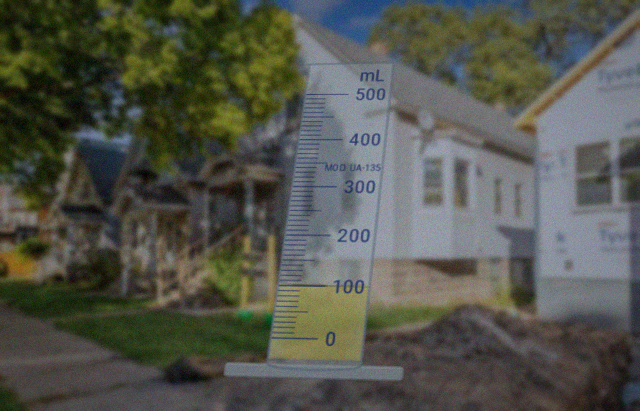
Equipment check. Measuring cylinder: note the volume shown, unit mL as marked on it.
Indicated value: 100 mL
